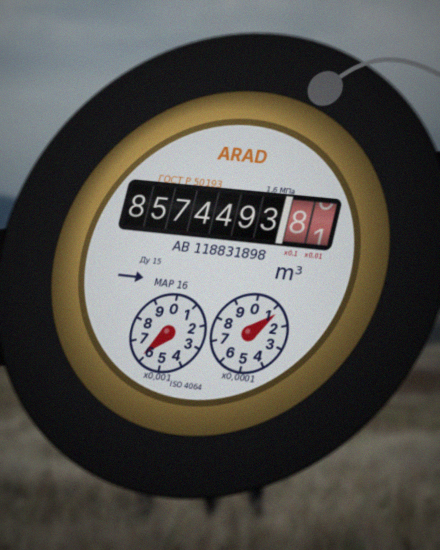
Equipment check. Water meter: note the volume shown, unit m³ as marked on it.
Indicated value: 8574493.8061 m³
